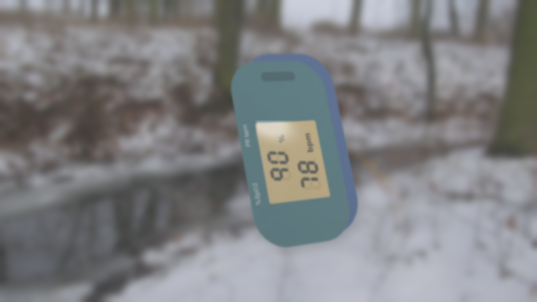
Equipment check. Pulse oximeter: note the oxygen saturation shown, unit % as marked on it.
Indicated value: 90 %
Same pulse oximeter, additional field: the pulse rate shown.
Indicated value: 78 bpm
